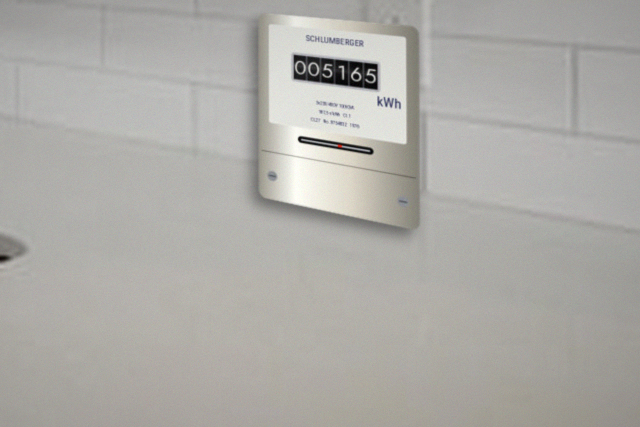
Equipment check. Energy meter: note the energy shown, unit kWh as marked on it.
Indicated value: 5165 kWh
